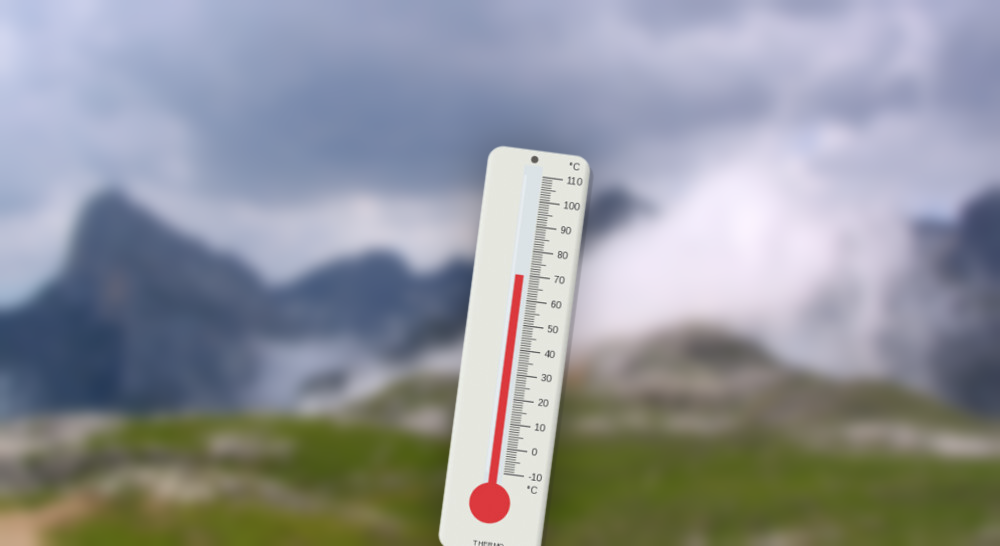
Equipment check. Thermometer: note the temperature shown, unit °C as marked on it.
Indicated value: 70 °C
